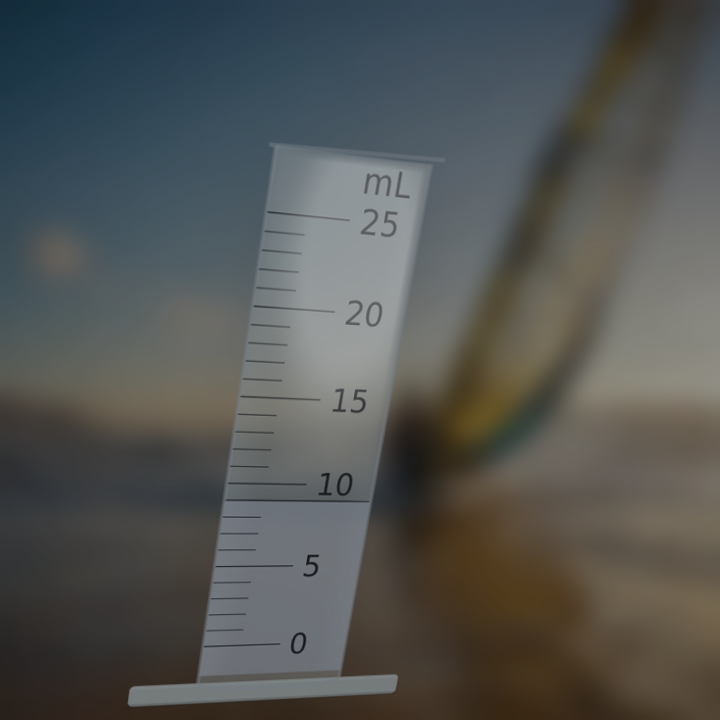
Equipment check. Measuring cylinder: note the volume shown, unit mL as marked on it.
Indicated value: 9 mL
